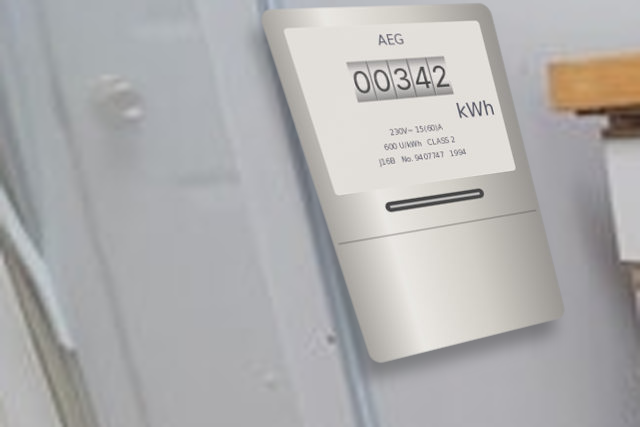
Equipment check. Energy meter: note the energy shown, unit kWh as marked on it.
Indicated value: 342 kWh
